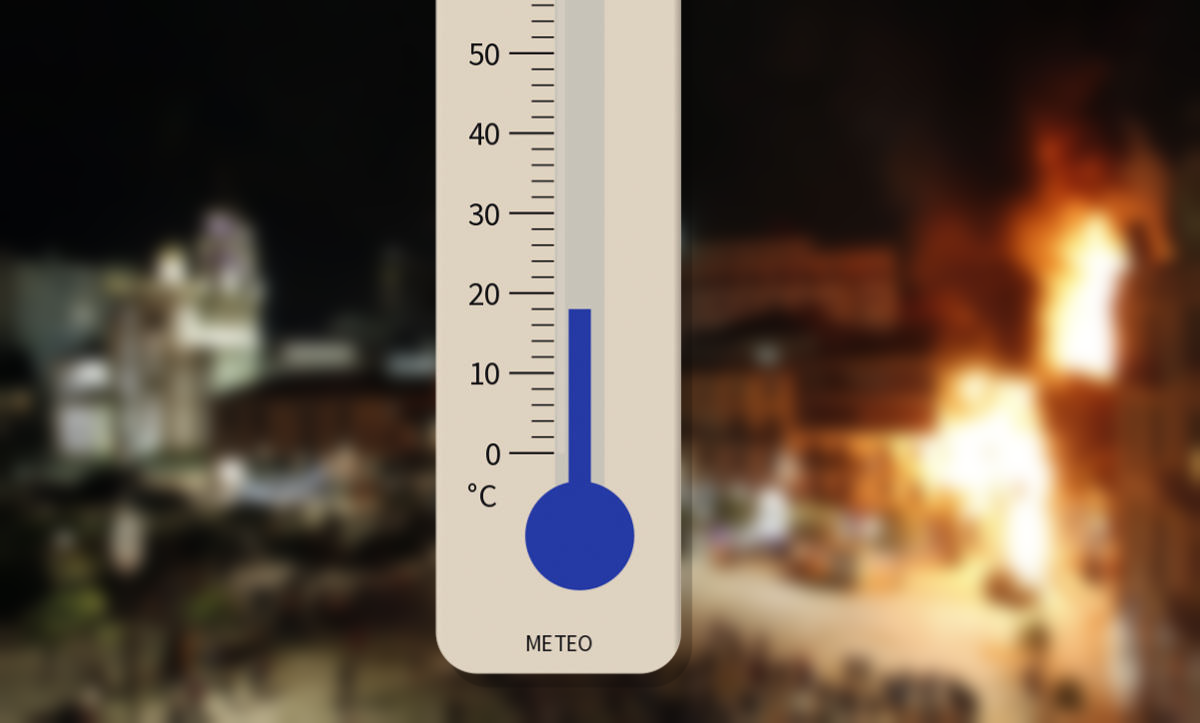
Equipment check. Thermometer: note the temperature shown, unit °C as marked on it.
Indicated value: 18 °C
